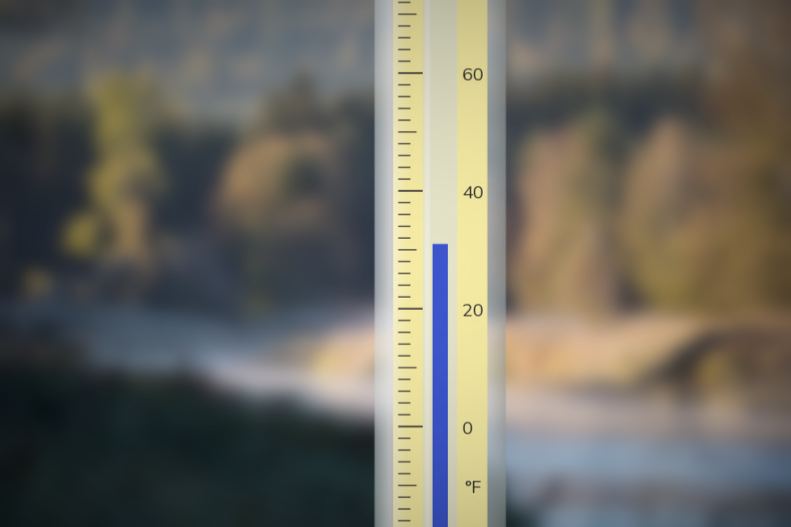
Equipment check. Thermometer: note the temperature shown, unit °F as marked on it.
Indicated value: 31 °F
